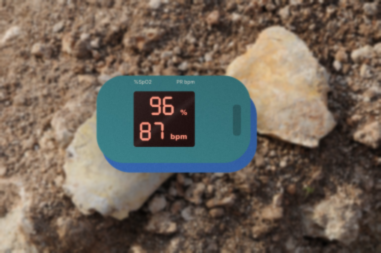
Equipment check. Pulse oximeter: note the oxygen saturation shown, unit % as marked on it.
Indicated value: 96 %
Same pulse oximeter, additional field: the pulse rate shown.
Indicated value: 87 bpm
